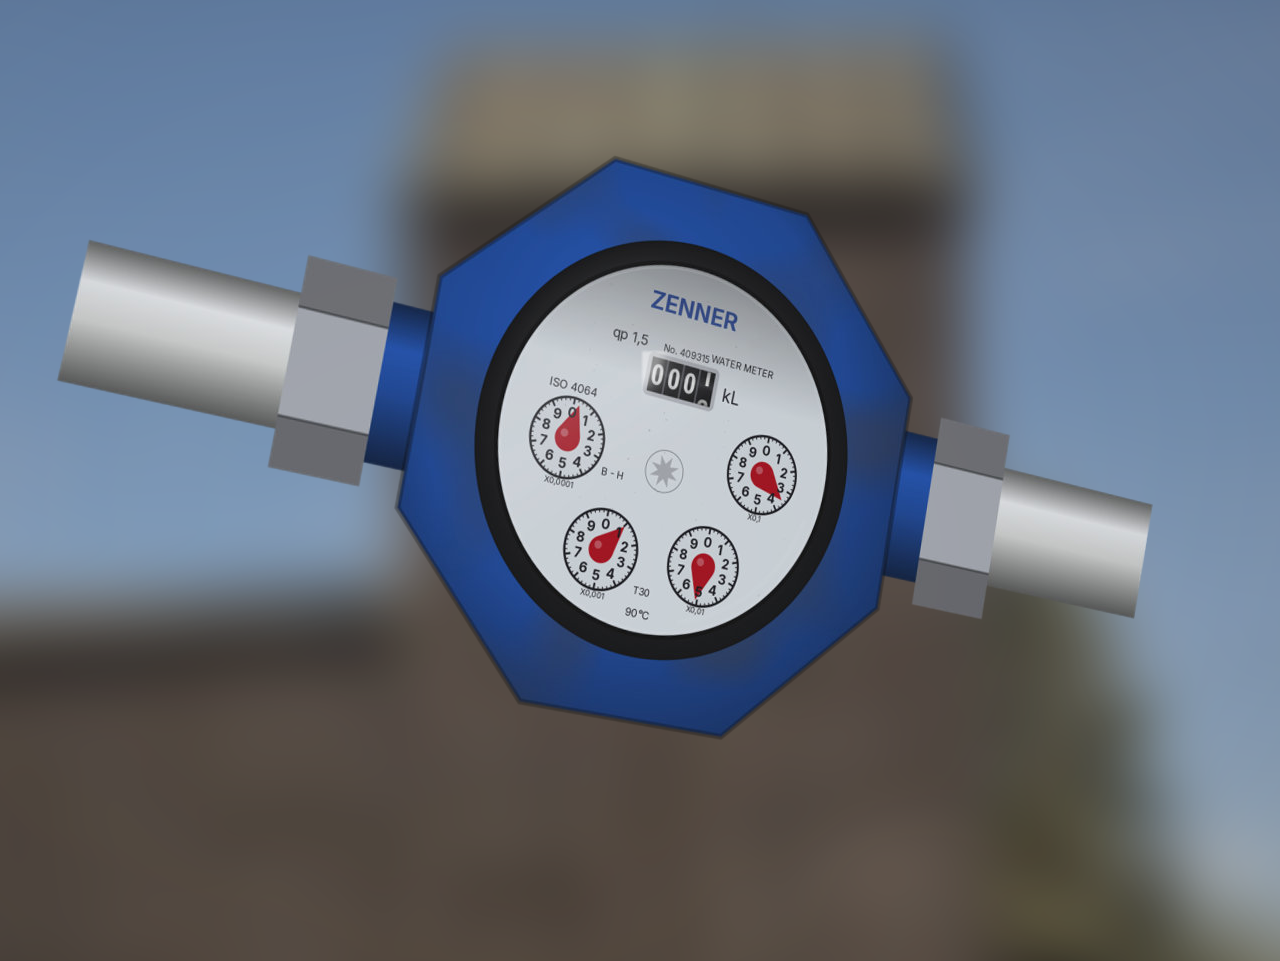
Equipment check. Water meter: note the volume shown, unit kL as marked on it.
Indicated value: 1.3510 kL
